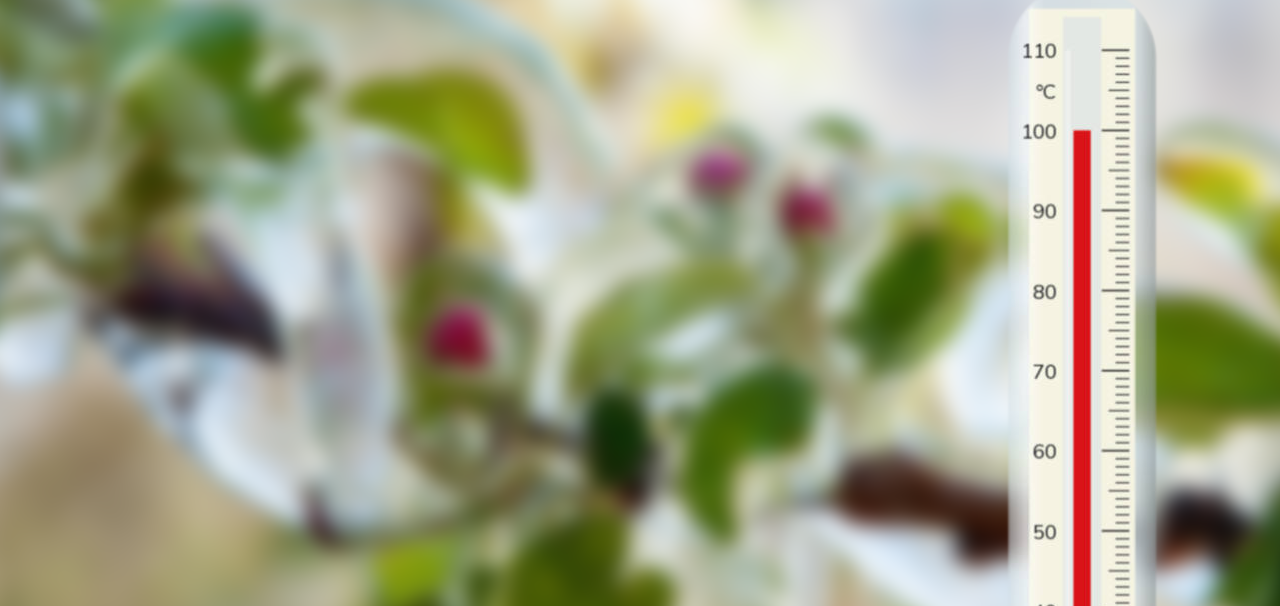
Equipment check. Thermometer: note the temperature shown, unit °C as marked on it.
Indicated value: 100 °C
